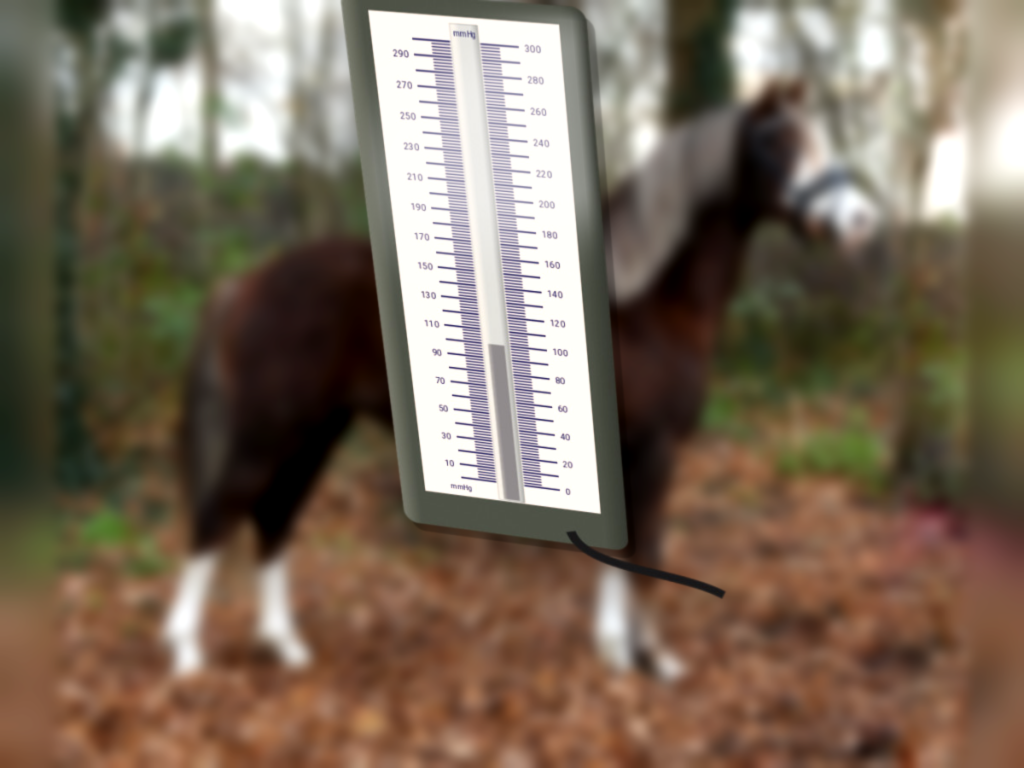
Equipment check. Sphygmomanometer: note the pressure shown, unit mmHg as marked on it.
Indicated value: 100 mmHg
